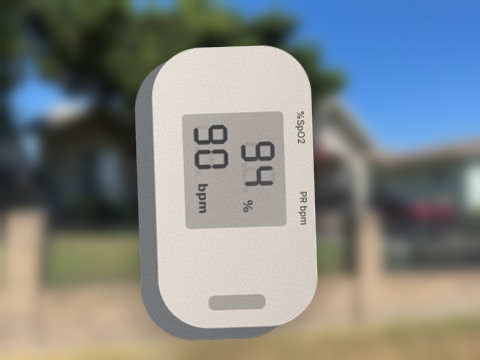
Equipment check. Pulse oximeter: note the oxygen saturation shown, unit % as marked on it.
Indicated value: 94 %
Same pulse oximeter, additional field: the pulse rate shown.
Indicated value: 90 bpm
